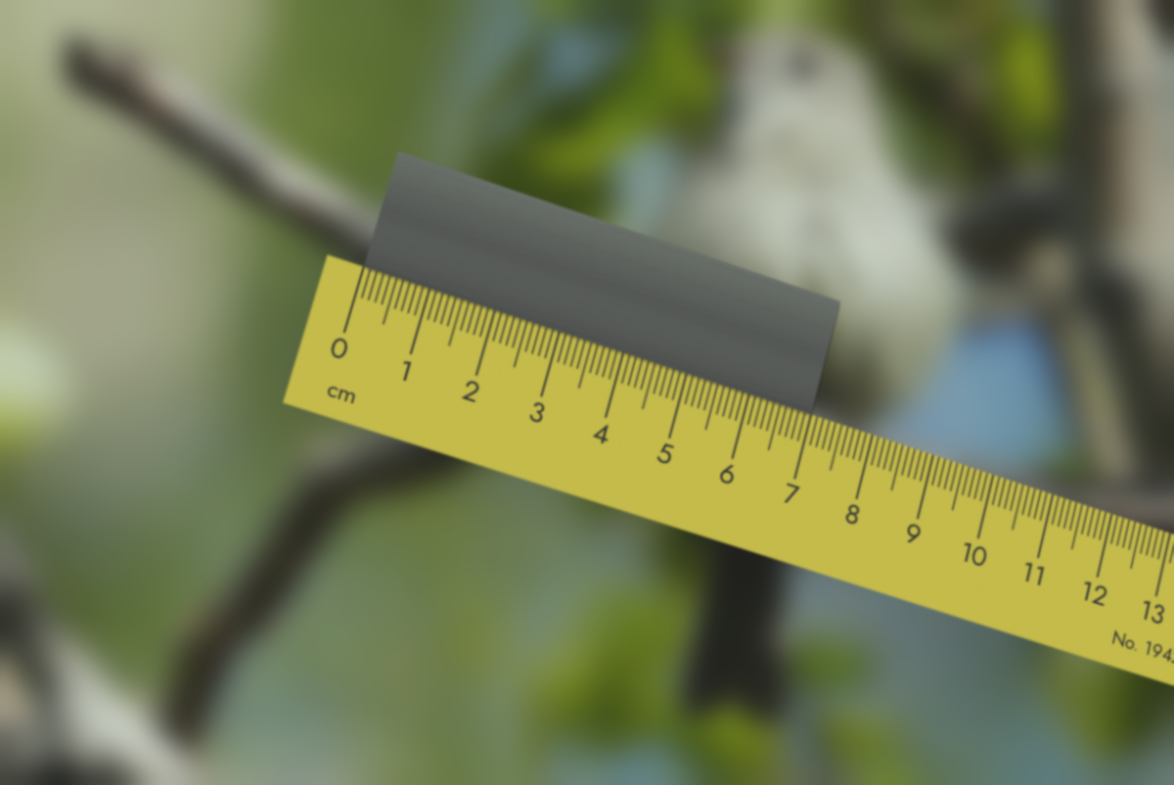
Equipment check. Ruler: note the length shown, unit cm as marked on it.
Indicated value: 7 cm
